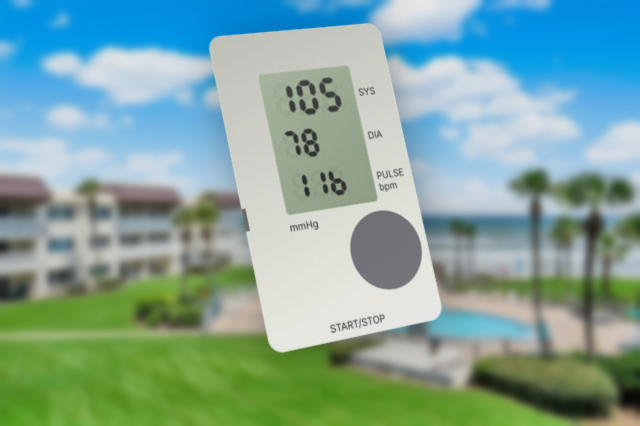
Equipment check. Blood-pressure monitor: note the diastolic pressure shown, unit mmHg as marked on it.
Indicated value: 78 mmHg
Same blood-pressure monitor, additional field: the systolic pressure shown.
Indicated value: 105 mmHg
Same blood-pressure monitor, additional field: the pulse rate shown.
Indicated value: 116 bpm
